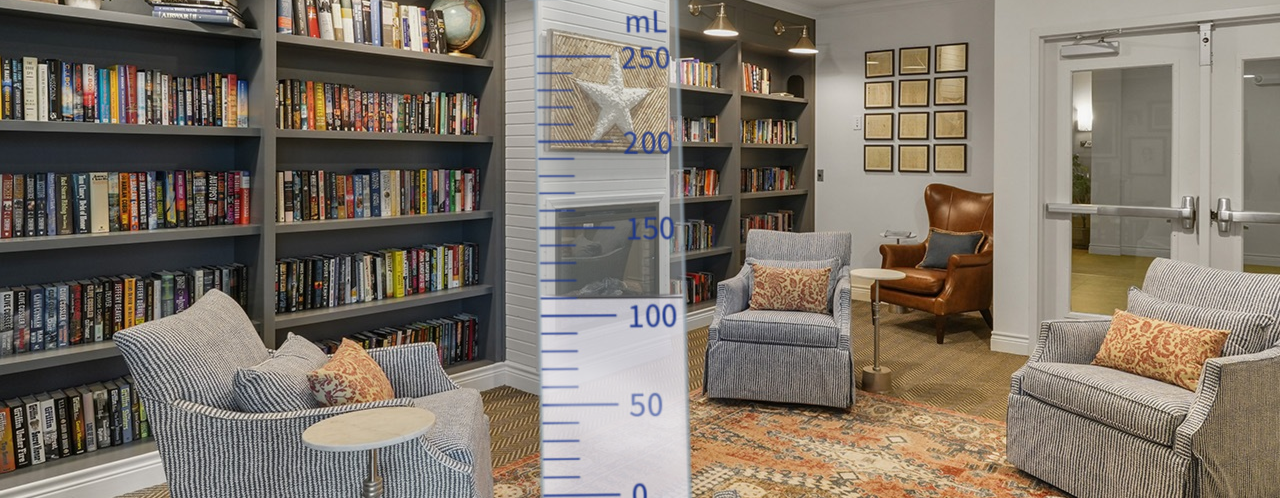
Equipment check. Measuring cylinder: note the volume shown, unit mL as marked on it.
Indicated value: 110 mL
